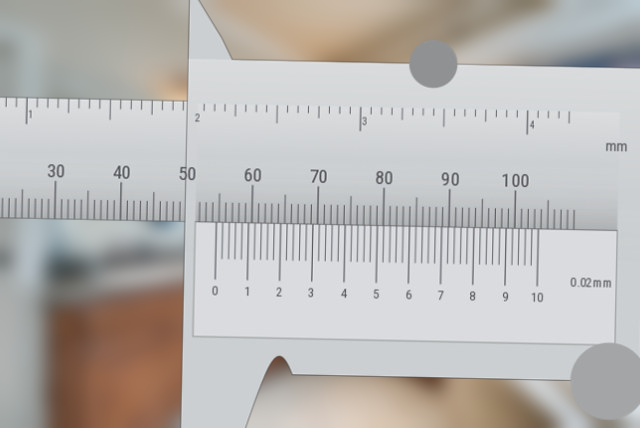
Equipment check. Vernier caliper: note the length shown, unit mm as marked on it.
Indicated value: 54.6 mm
